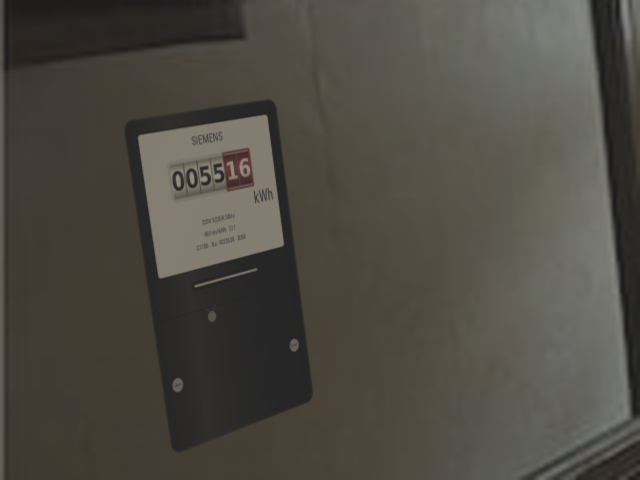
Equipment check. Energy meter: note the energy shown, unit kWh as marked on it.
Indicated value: 55.16 kWh
